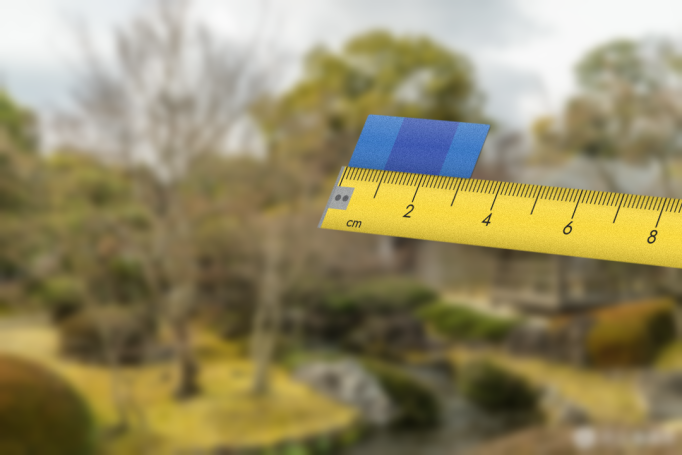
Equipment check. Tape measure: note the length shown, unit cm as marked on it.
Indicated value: 3.2 cm
